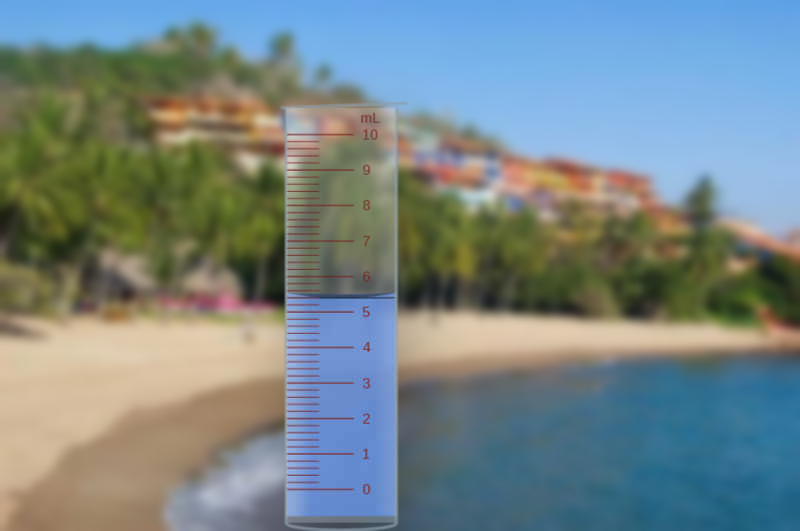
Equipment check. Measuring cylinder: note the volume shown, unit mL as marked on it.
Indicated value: 5.4 mL
